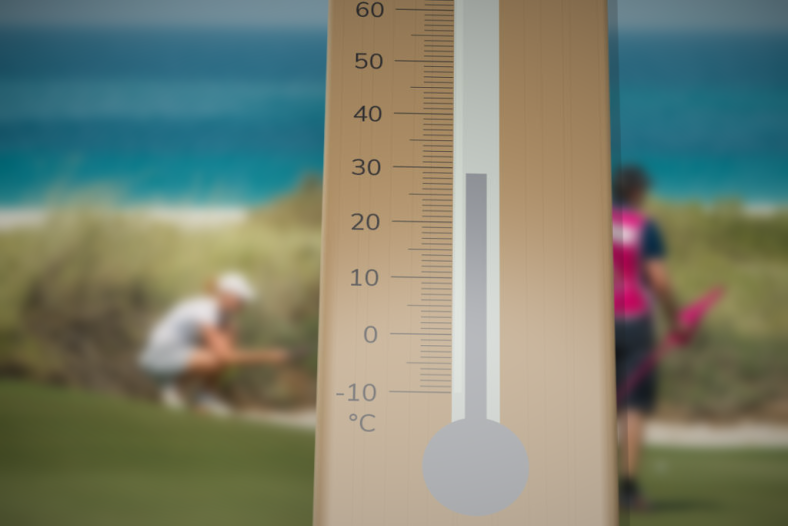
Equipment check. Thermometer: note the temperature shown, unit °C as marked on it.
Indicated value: 29 °C
